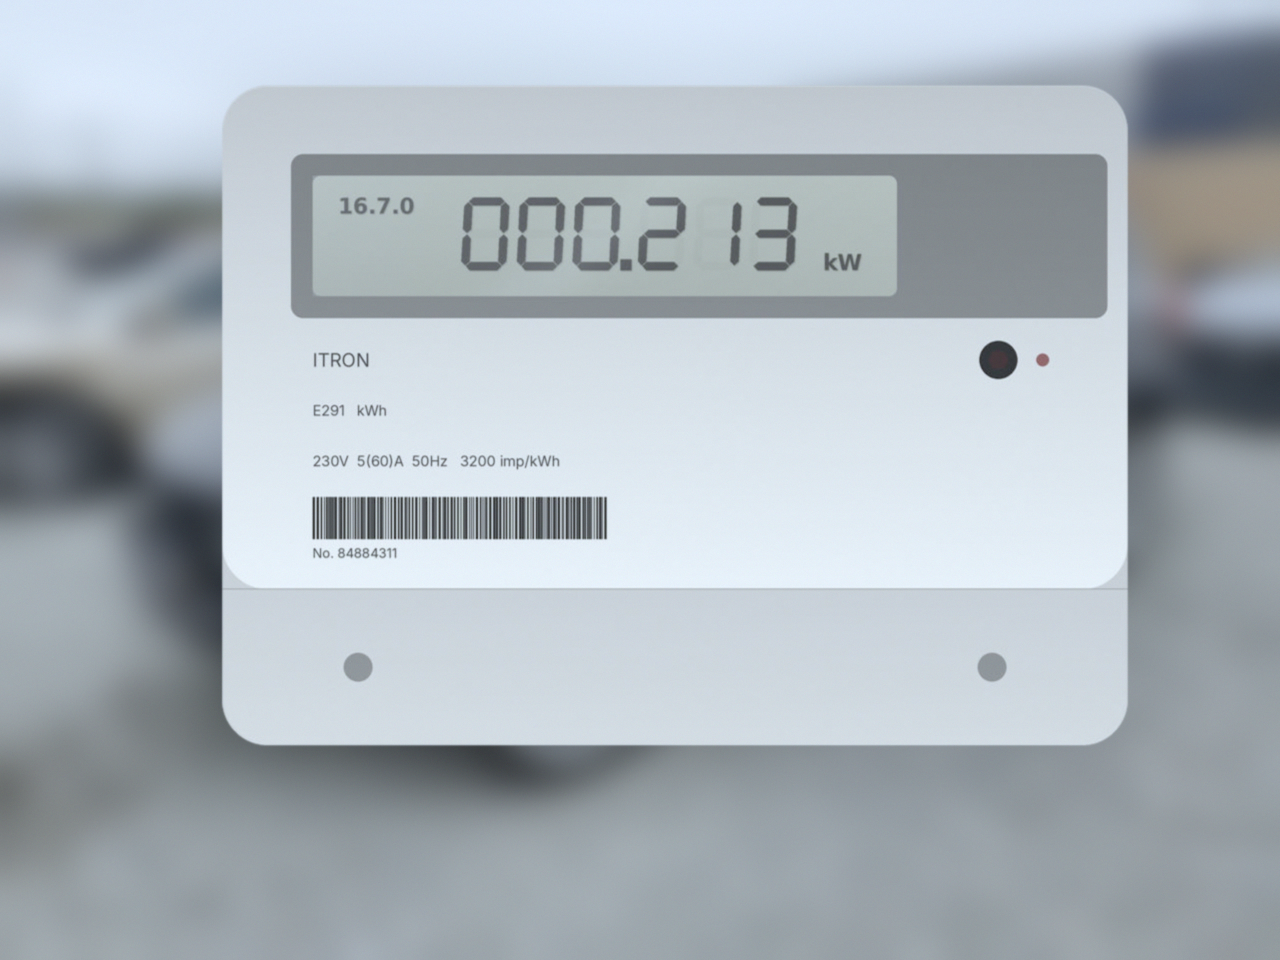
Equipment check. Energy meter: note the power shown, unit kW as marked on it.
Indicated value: 0.213 kW
